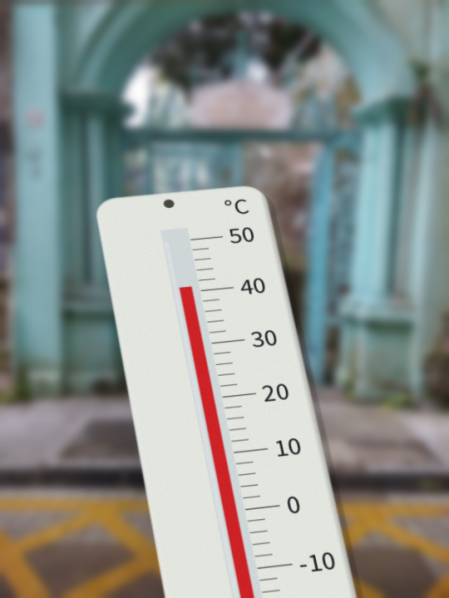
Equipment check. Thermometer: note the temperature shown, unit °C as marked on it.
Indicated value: 41 °C
